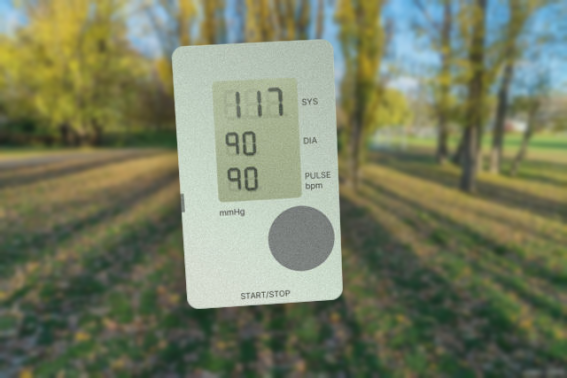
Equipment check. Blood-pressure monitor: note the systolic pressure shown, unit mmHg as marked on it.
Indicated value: 117 mmHg
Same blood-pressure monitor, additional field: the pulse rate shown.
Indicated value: 90 bpm
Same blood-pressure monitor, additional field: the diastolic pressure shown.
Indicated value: 90 mmHg
